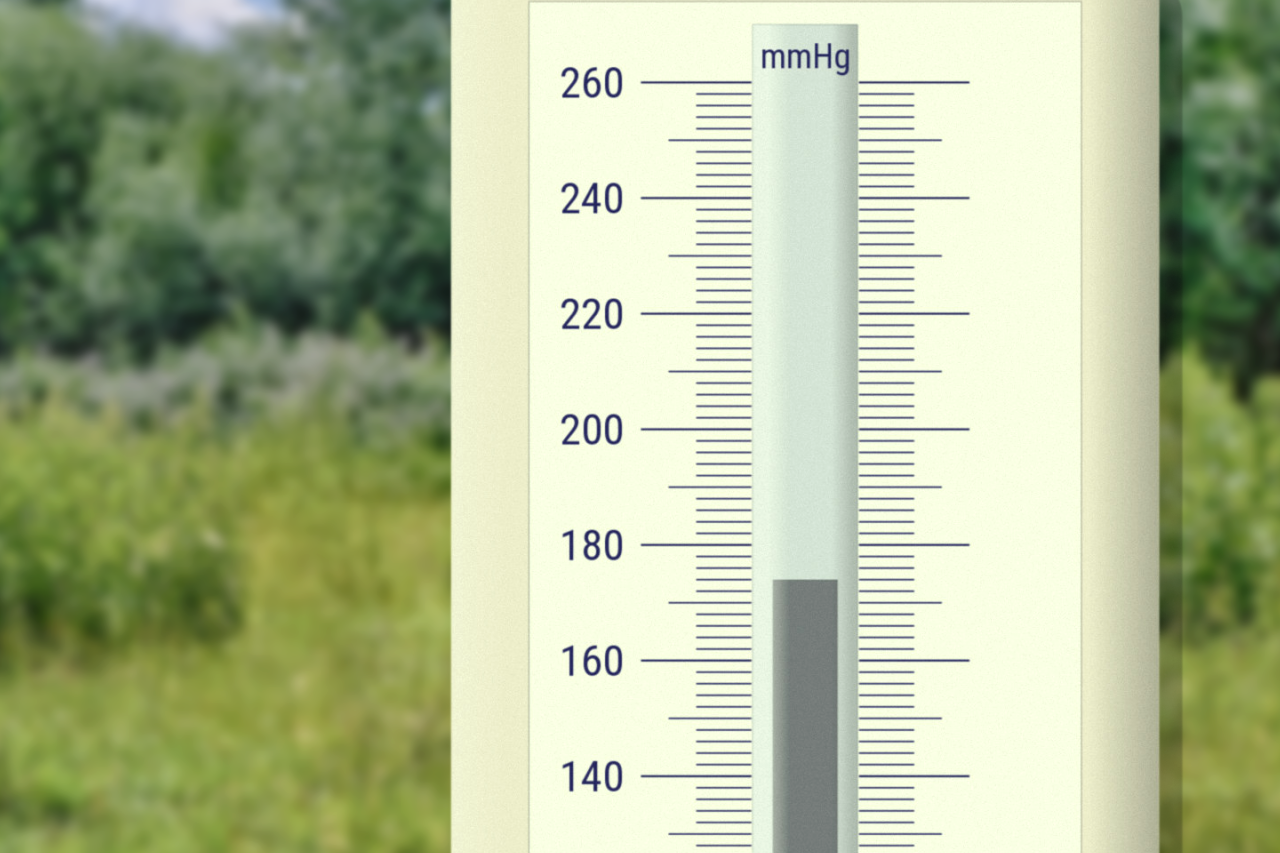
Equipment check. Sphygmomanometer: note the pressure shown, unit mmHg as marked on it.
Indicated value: 174 mmHg
